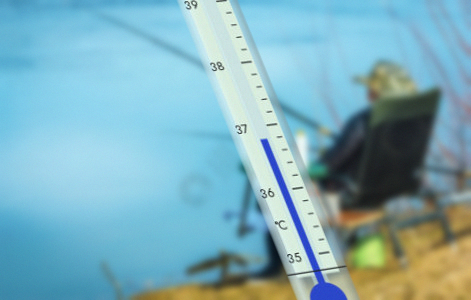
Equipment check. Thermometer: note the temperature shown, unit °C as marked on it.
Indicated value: 36.8 °C
